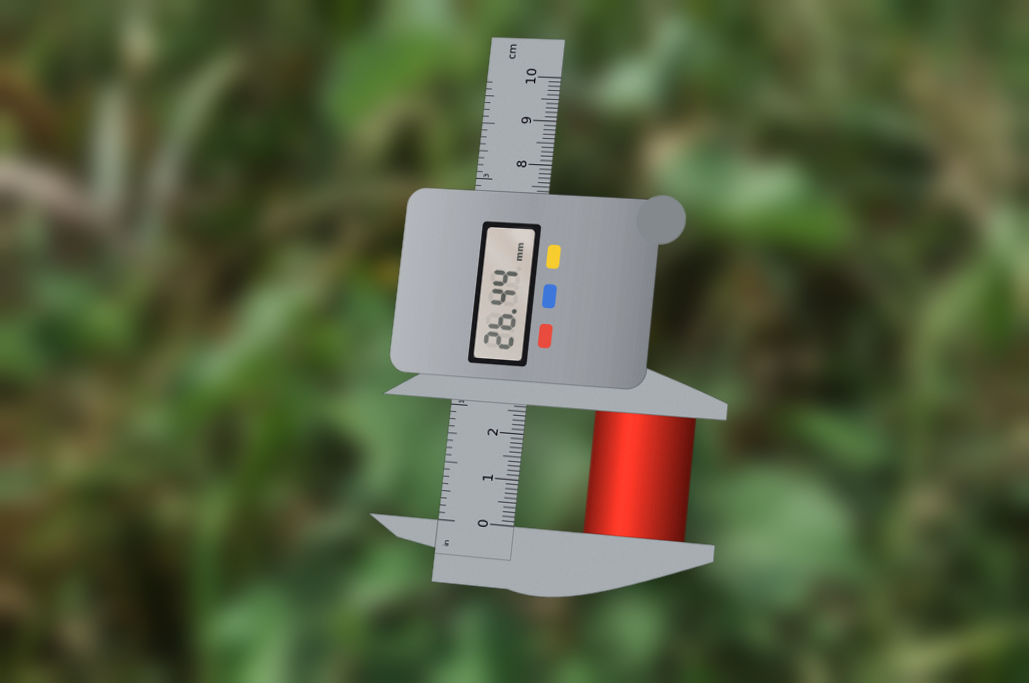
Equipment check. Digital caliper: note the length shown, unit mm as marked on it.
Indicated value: 26.44 mm
